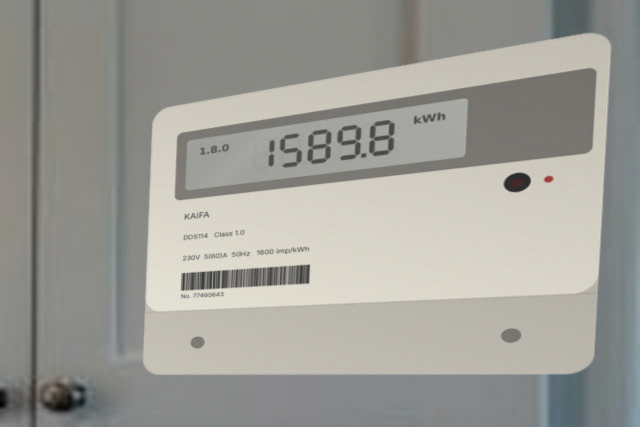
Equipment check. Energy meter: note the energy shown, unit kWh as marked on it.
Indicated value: 1589.8 kWh
